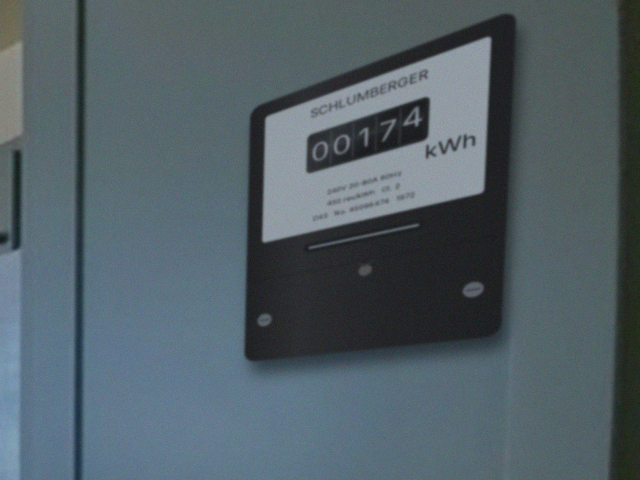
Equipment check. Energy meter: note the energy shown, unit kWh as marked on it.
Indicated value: 174 kWh
